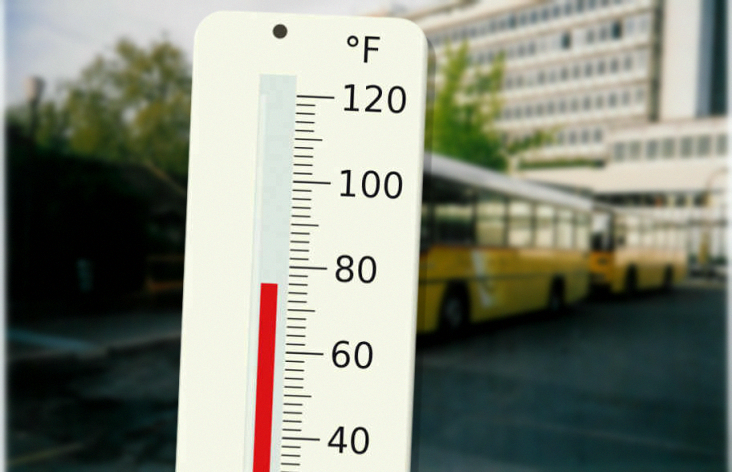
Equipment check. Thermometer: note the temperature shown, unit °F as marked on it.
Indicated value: 76 °F
